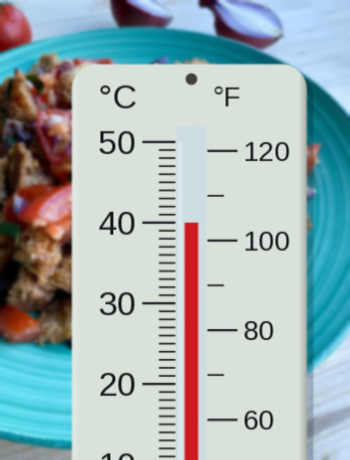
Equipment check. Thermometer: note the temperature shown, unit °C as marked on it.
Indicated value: 40 °C
